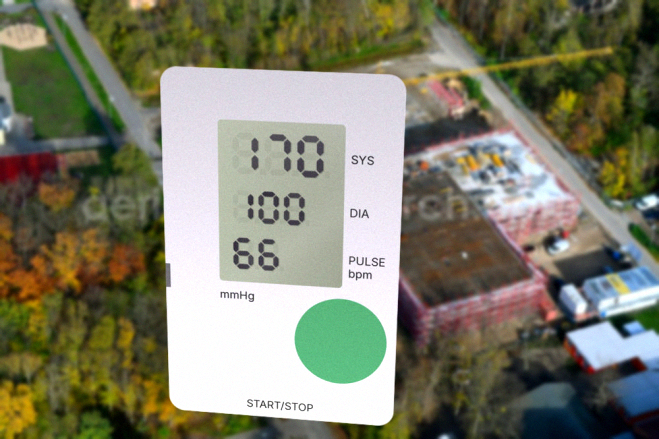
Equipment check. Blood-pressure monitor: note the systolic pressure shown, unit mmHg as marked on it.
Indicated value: 170 mmHg
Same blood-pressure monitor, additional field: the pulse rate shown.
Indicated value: 66 bpm
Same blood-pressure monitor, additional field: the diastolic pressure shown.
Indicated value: 100 mmHg
